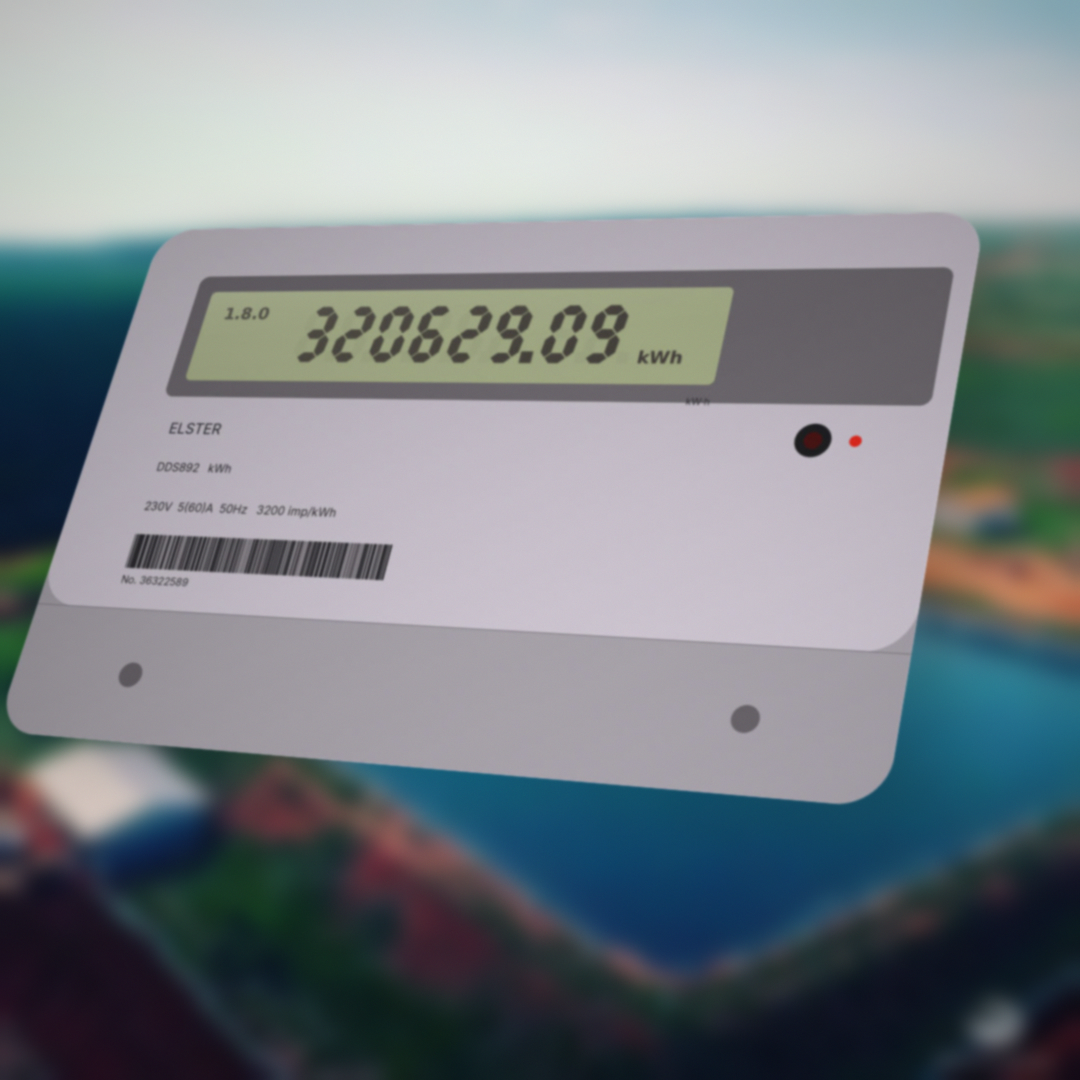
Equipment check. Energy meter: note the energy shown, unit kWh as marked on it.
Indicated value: 320629.09 kWh
